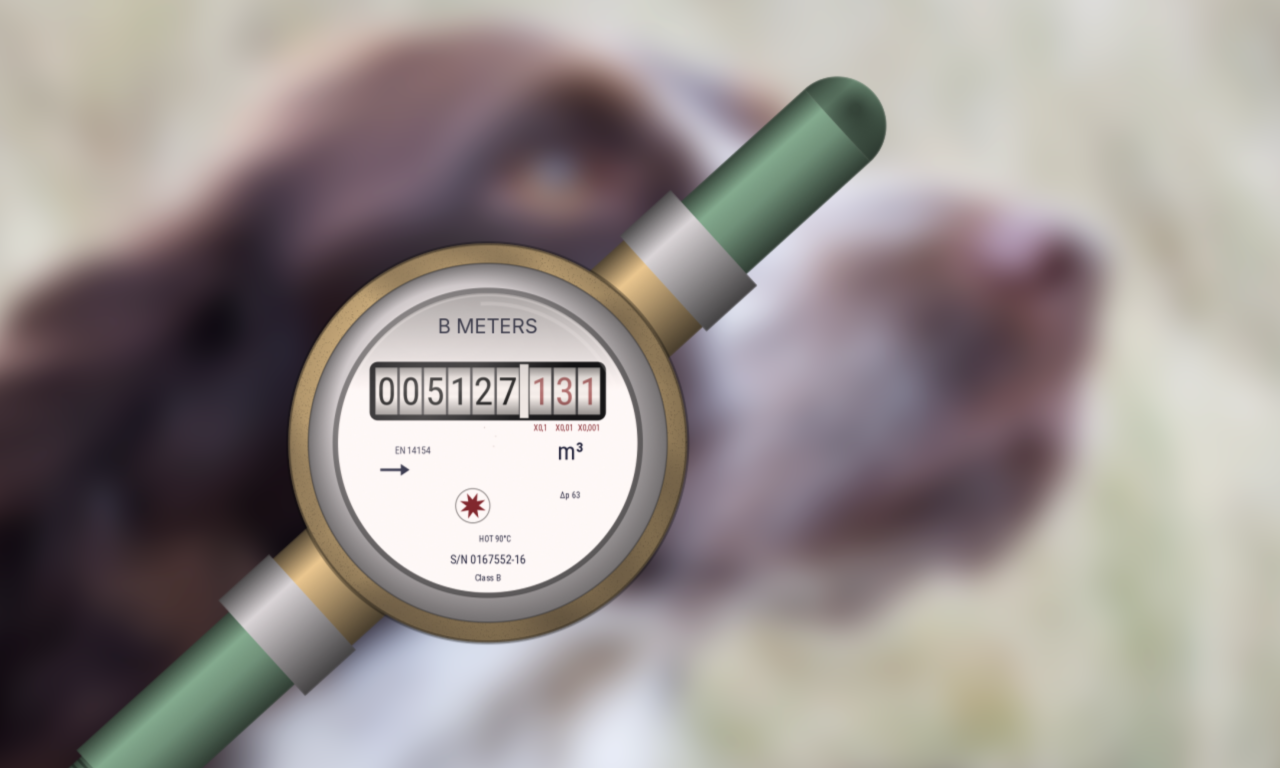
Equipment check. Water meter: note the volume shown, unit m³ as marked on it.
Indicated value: 5127.131 m³
